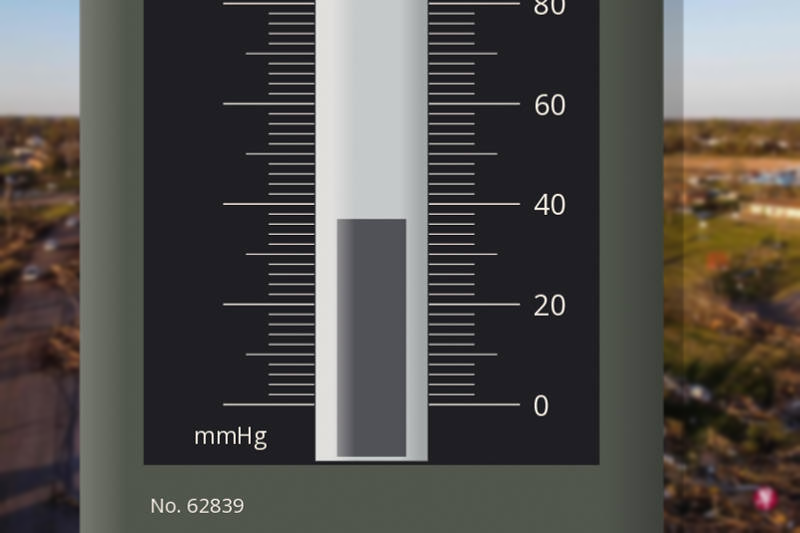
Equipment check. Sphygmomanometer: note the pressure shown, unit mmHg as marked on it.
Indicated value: 37 mmHg
